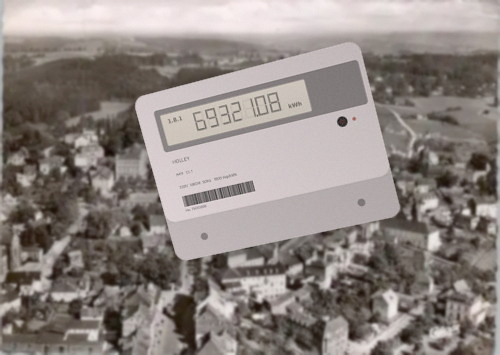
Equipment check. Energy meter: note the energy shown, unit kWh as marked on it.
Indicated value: 69321.08 kWh
